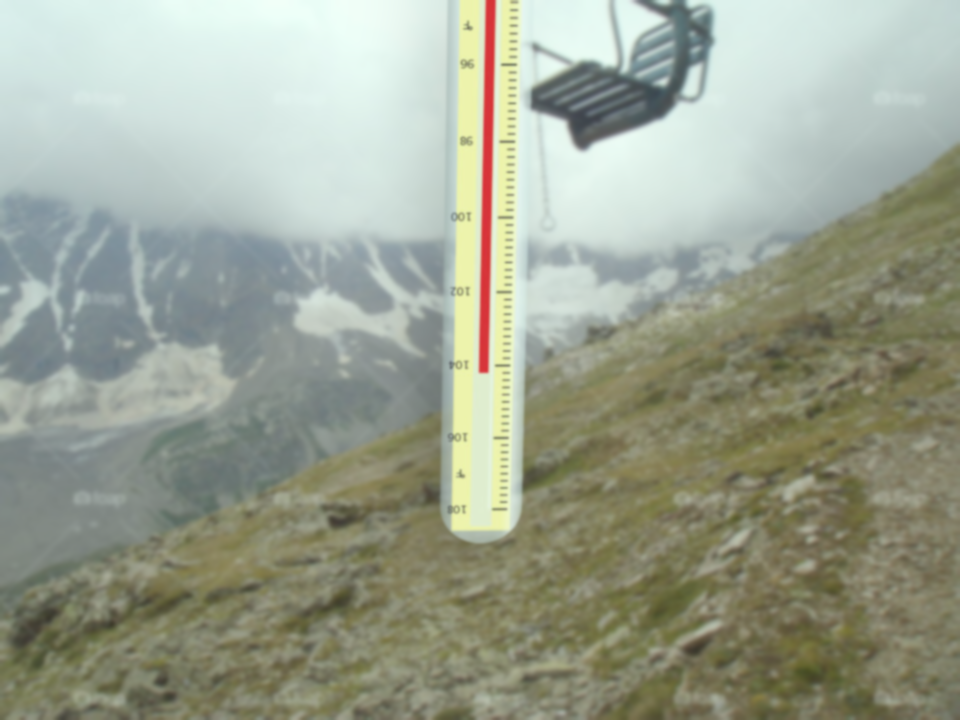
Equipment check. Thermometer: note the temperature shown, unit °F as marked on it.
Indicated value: 104.2 °F
